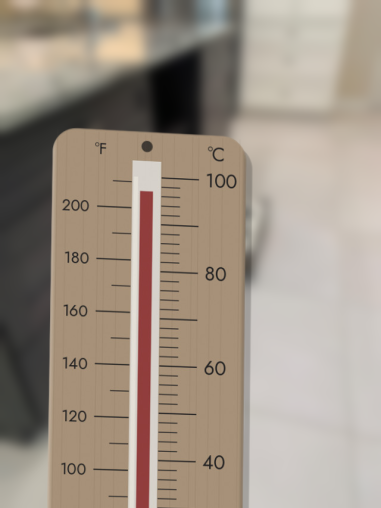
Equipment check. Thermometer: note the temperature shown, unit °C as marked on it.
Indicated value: 97 °C
